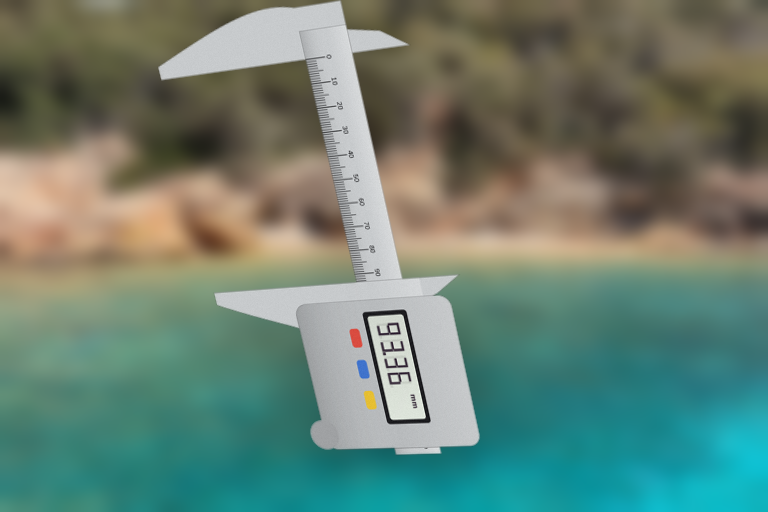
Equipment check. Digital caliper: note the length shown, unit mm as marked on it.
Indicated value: 93.36 mm
